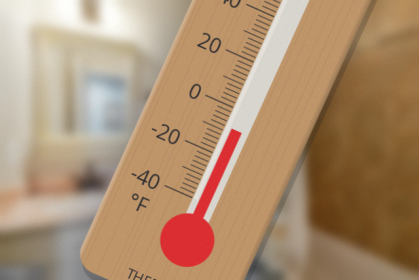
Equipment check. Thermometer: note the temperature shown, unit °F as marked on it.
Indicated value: -8 °F
